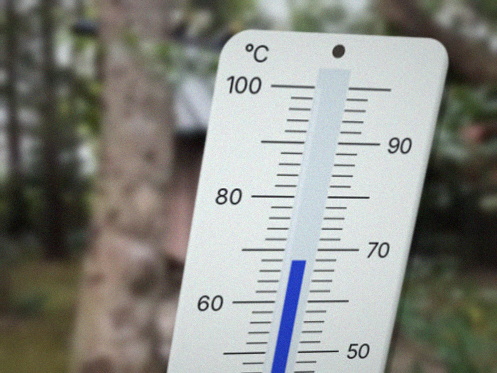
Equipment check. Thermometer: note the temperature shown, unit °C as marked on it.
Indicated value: 68 °C
